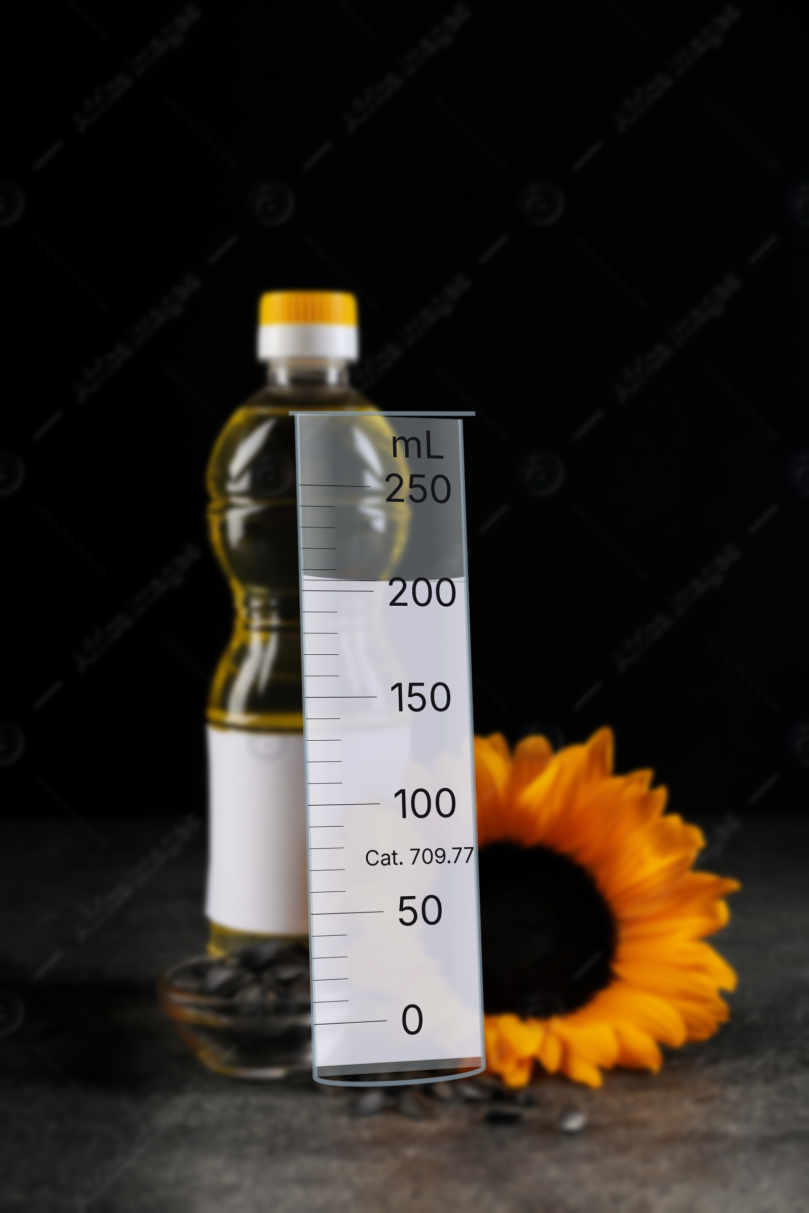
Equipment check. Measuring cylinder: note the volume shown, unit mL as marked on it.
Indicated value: 205 mL
